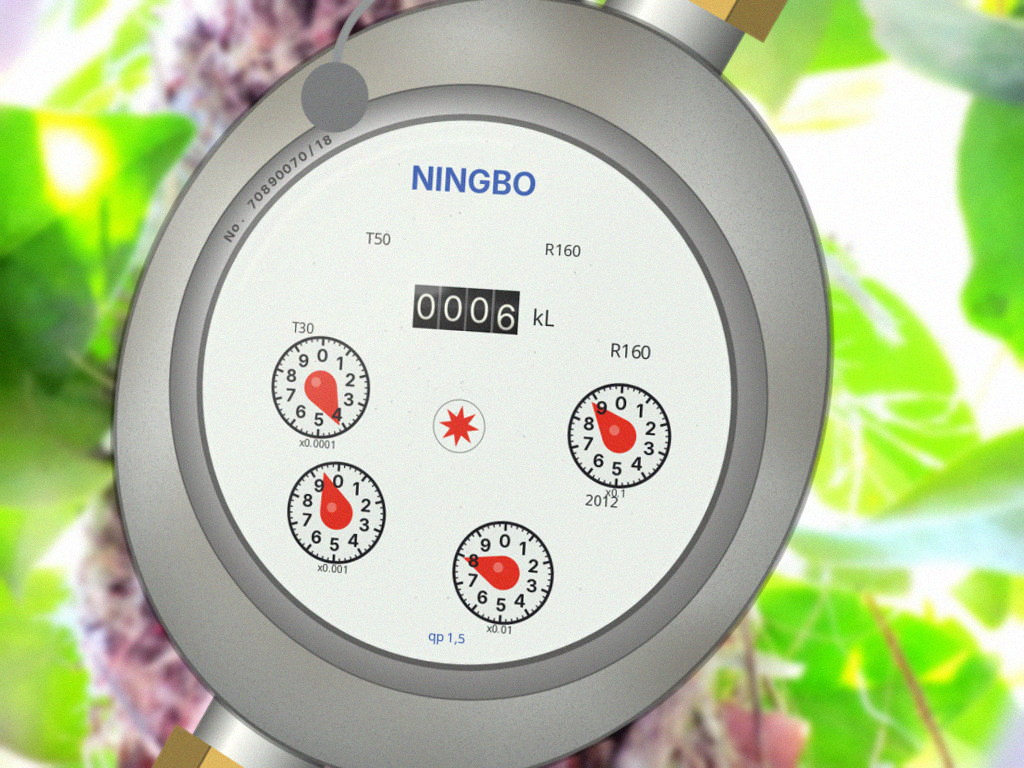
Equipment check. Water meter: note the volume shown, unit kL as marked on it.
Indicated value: 5.8794 kL
